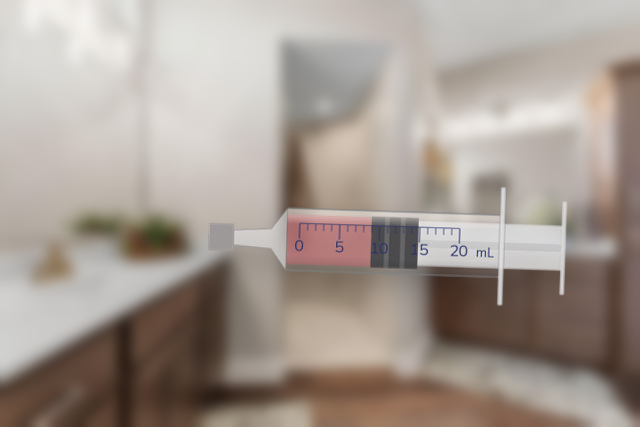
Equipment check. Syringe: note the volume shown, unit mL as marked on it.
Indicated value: 9 mL
